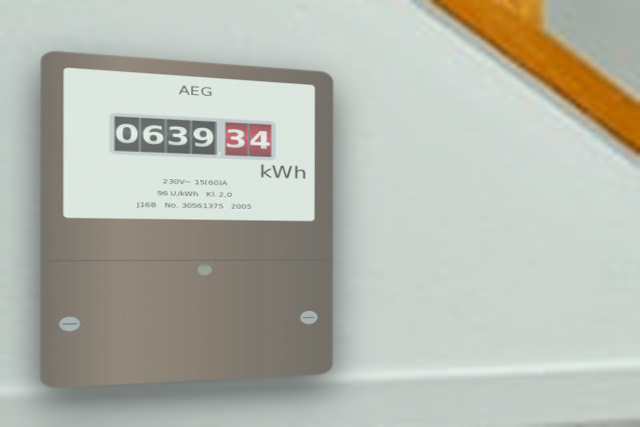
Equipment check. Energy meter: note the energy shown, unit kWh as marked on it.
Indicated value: 639.34 kWh
